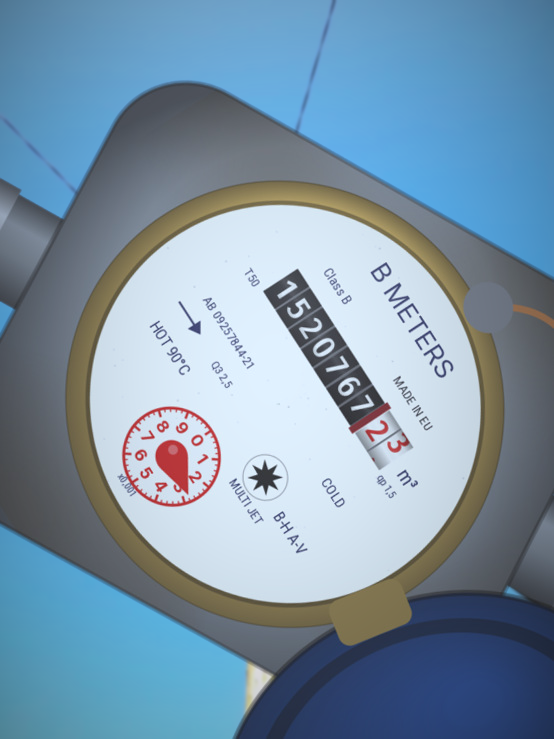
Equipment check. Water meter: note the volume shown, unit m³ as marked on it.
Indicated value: 1520767.232 m³
